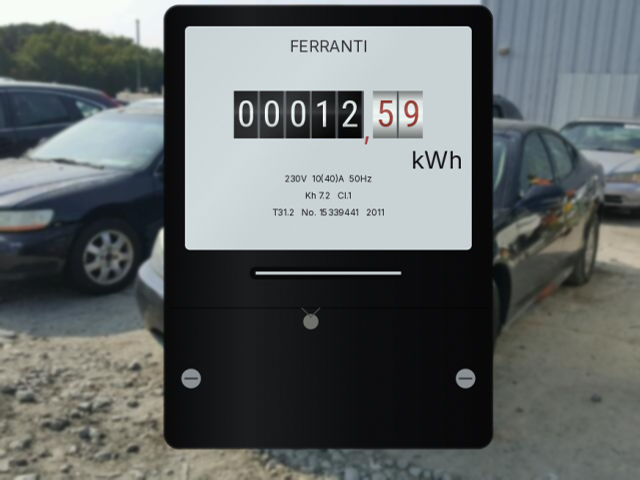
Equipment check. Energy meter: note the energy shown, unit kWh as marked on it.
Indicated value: 12.59 kWh
